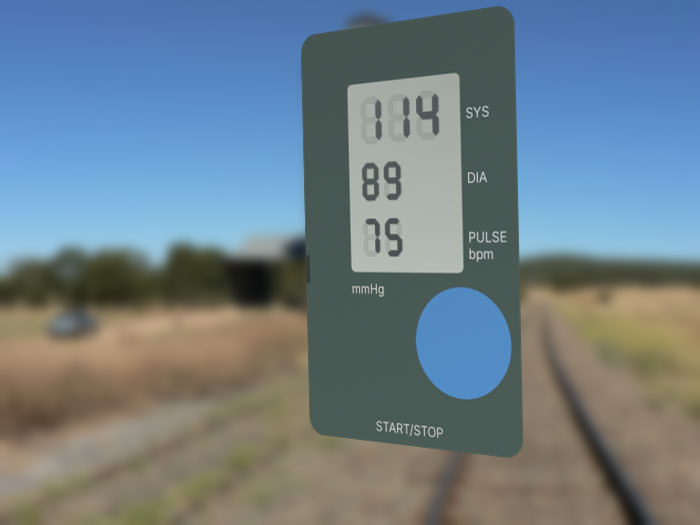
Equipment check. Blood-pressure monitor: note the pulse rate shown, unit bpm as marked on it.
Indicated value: 75 bpm
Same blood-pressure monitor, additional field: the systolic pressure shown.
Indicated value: 114 mmHg
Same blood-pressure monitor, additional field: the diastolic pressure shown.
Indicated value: 89 mmHg
